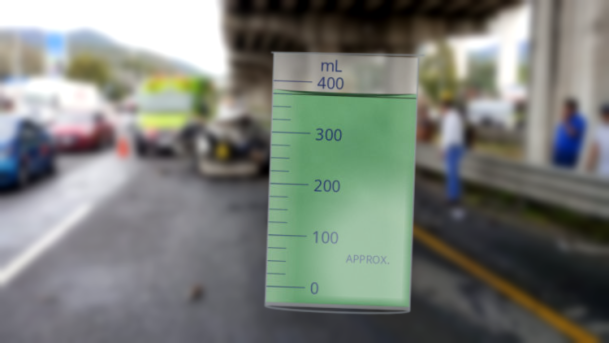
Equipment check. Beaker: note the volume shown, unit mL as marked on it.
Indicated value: 375 mL
